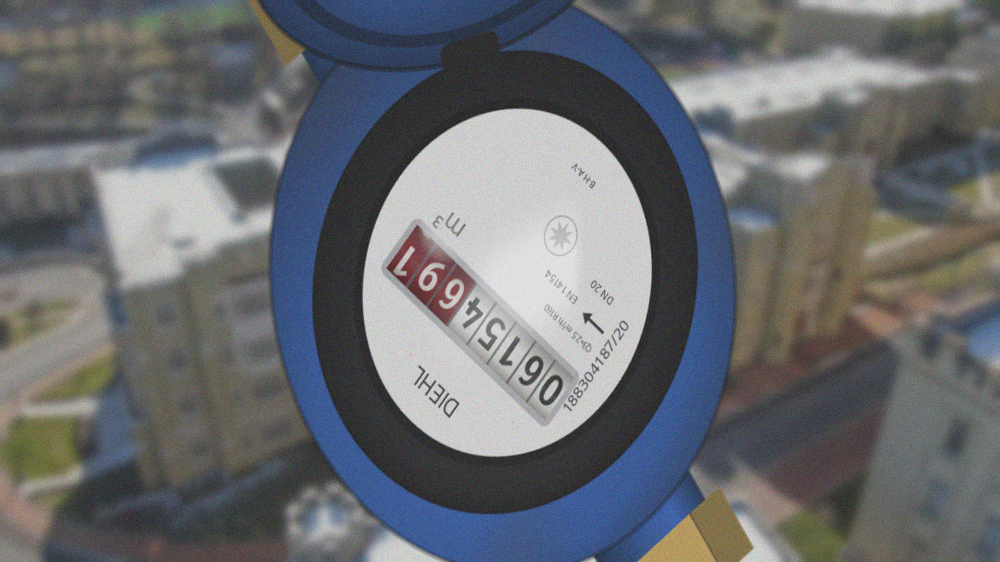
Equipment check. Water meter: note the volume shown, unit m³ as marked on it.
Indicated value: 6154.691 m³
